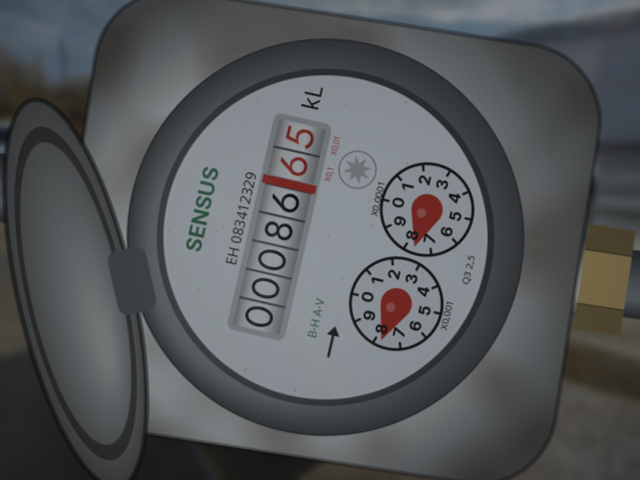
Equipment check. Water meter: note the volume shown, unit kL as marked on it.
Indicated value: 86.6577 kL
